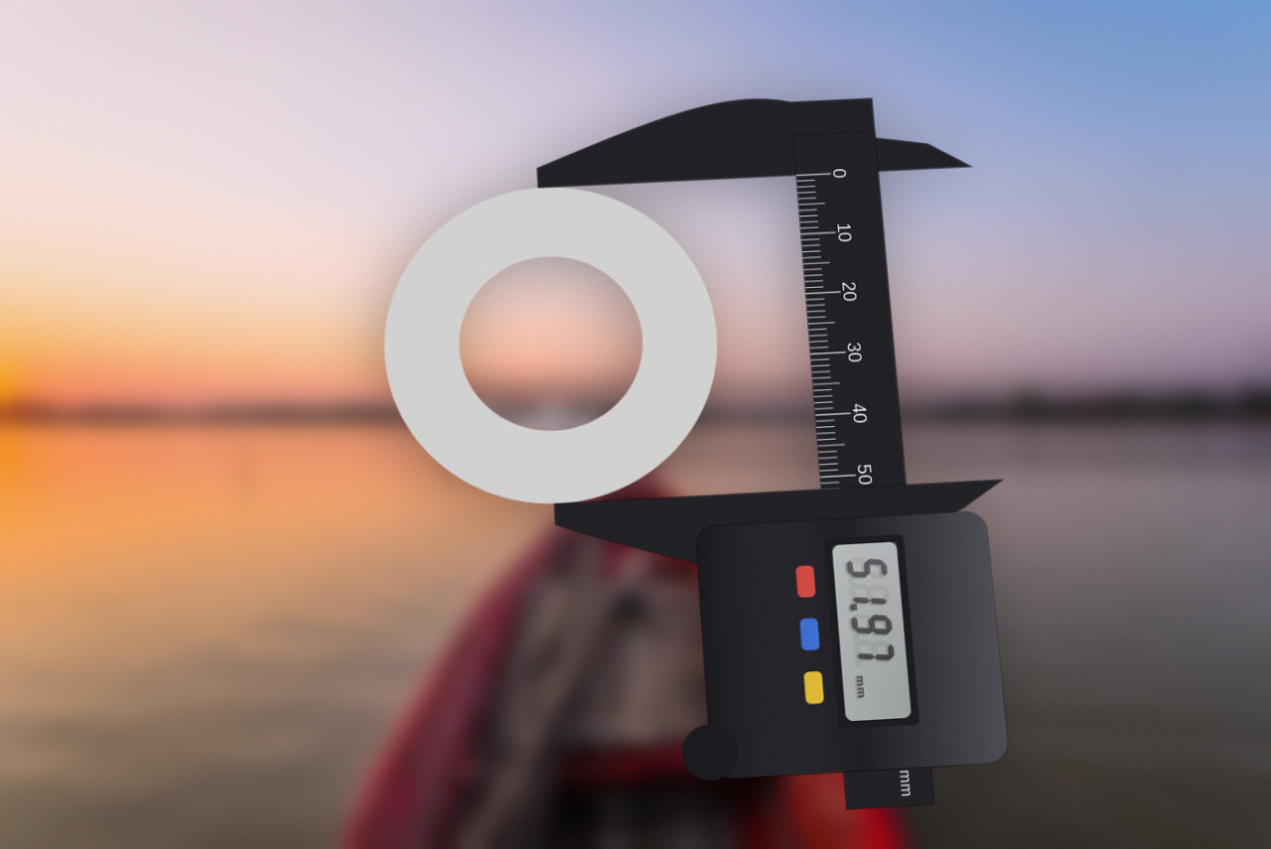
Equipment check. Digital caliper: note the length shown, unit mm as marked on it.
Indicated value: 51.97 mm
